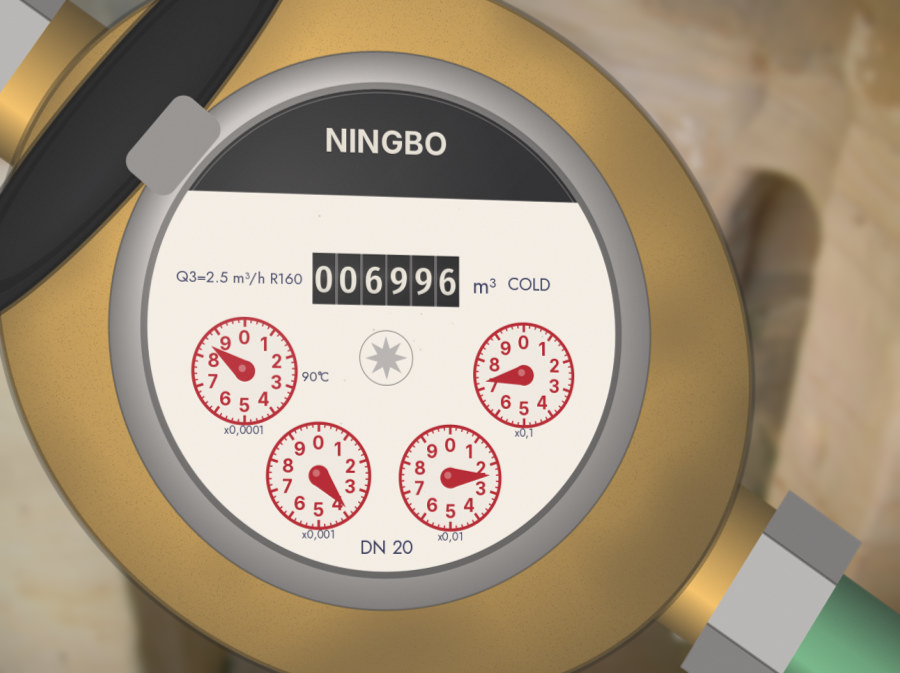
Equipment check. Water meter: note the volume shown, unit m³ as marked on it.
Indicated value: 6996.7238 m³
